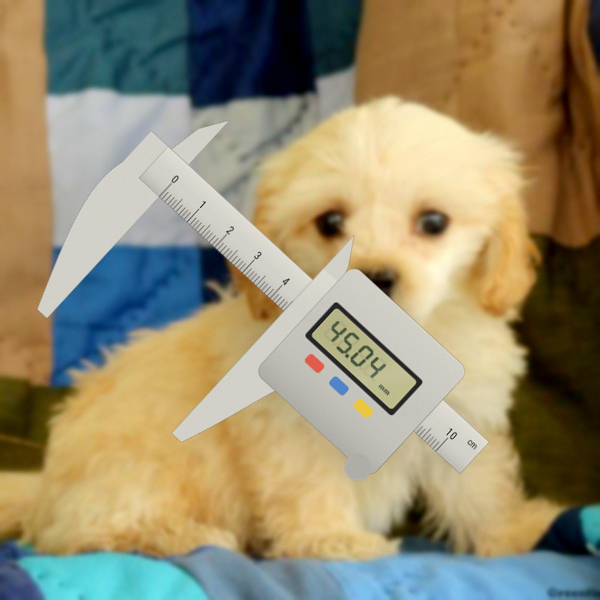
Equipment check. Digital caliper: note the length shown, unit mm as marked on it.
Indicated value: 45.04 mm
